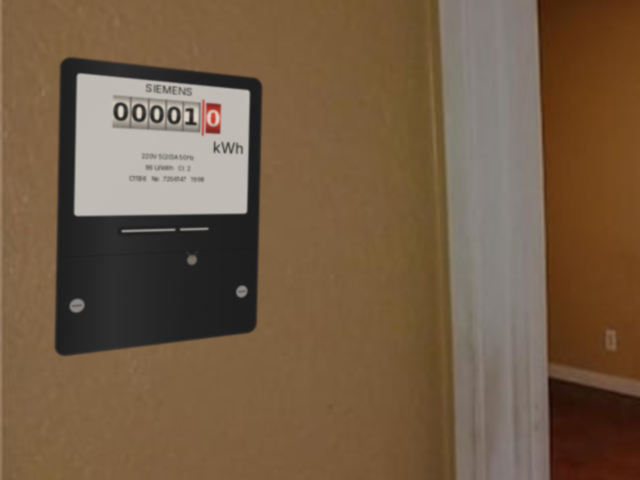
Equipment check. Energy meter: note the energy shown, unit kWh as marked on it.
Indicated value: 1.0 kWh
